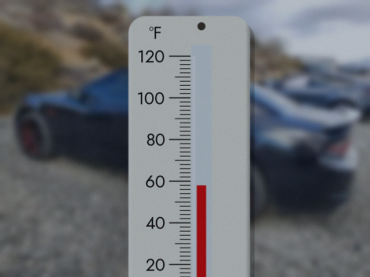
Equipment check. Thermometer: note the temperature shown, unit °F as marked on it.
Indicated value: 58 °F
